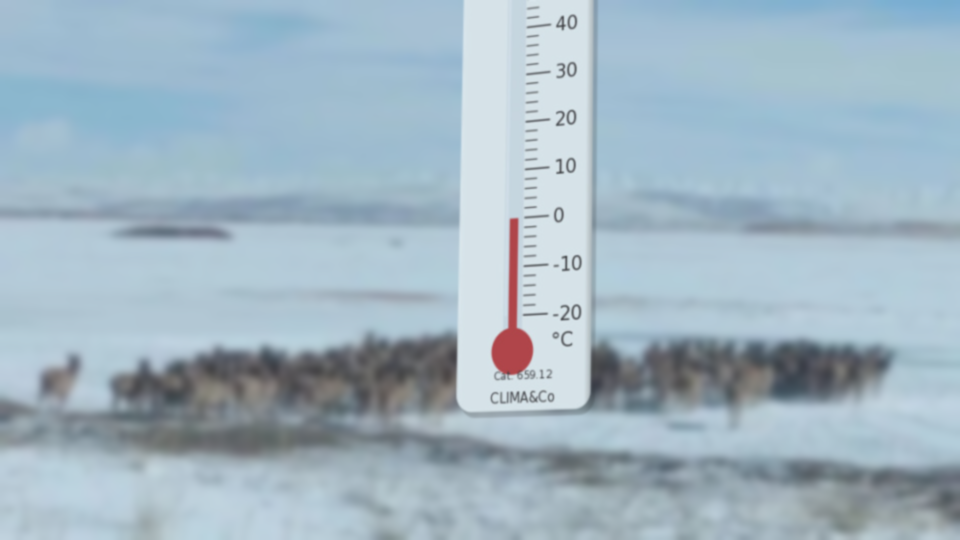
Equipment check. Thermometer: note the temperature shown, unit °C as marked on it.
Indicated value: 0 °C
